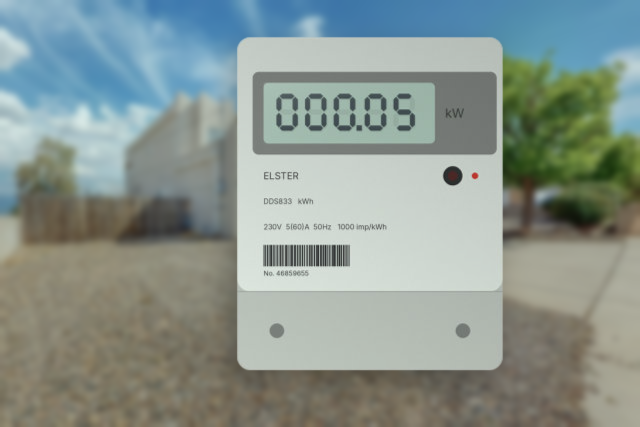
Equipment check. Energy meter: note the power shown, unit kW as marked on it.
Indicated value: 0.05 kW
